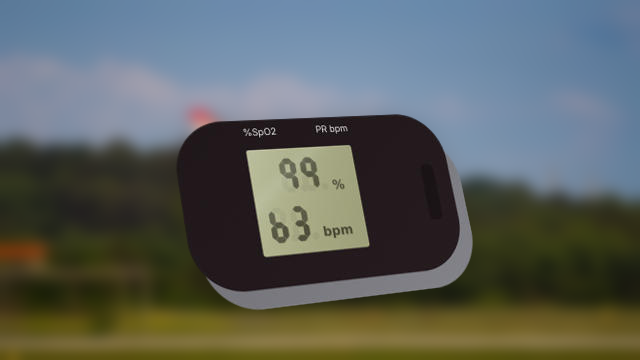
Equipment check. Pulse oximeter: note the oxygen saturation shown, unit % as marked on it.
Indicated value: 99 %
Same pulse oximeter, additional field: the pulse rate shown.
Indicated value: 63 bpm
